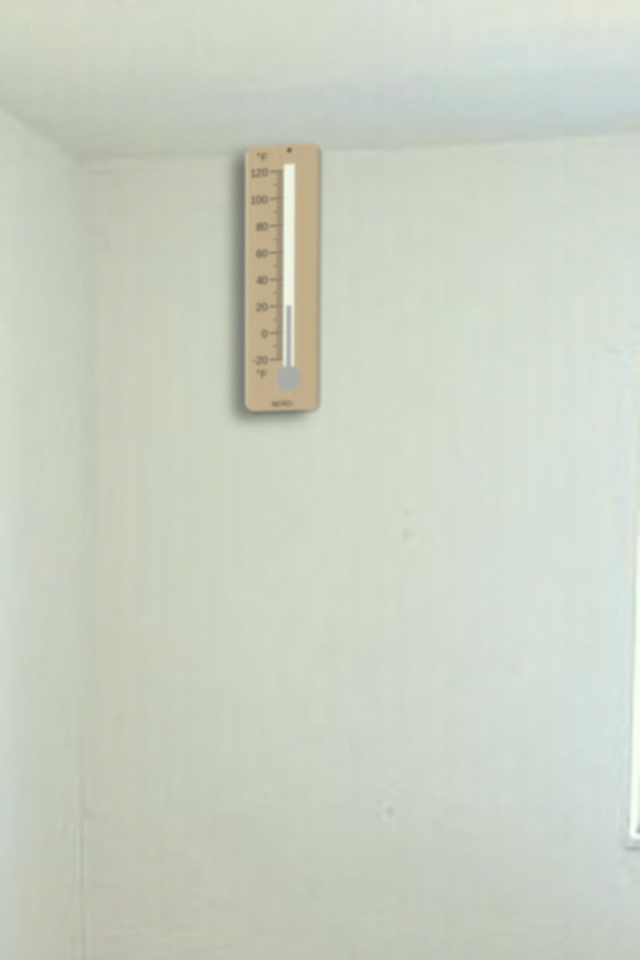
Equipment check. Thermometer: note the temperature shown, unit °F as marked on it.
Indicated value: 20 °F
